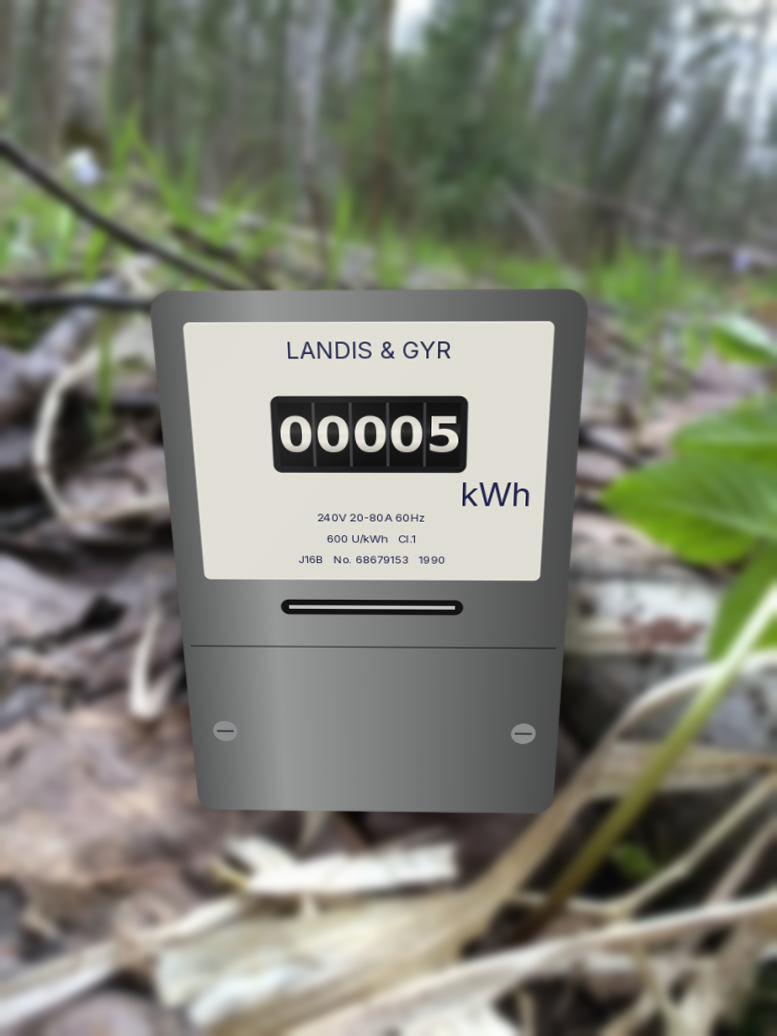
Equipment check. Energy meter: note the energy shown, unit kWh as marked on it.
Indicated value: 5 kWh
